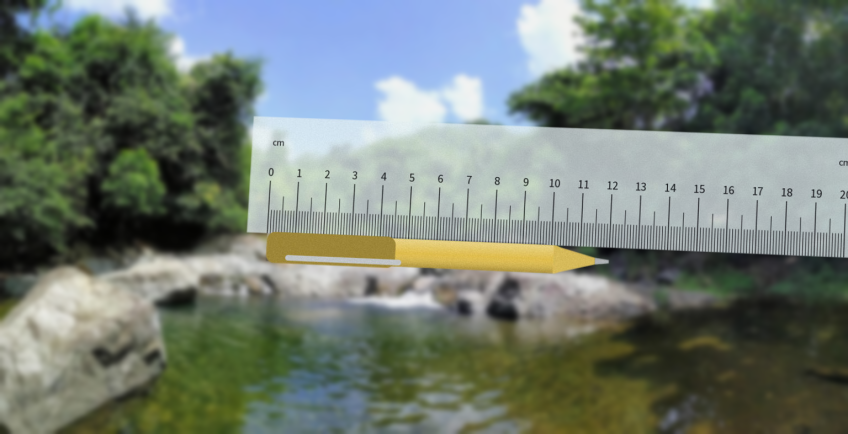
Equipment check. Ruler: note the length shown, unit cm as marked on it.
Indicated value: 12 cm
